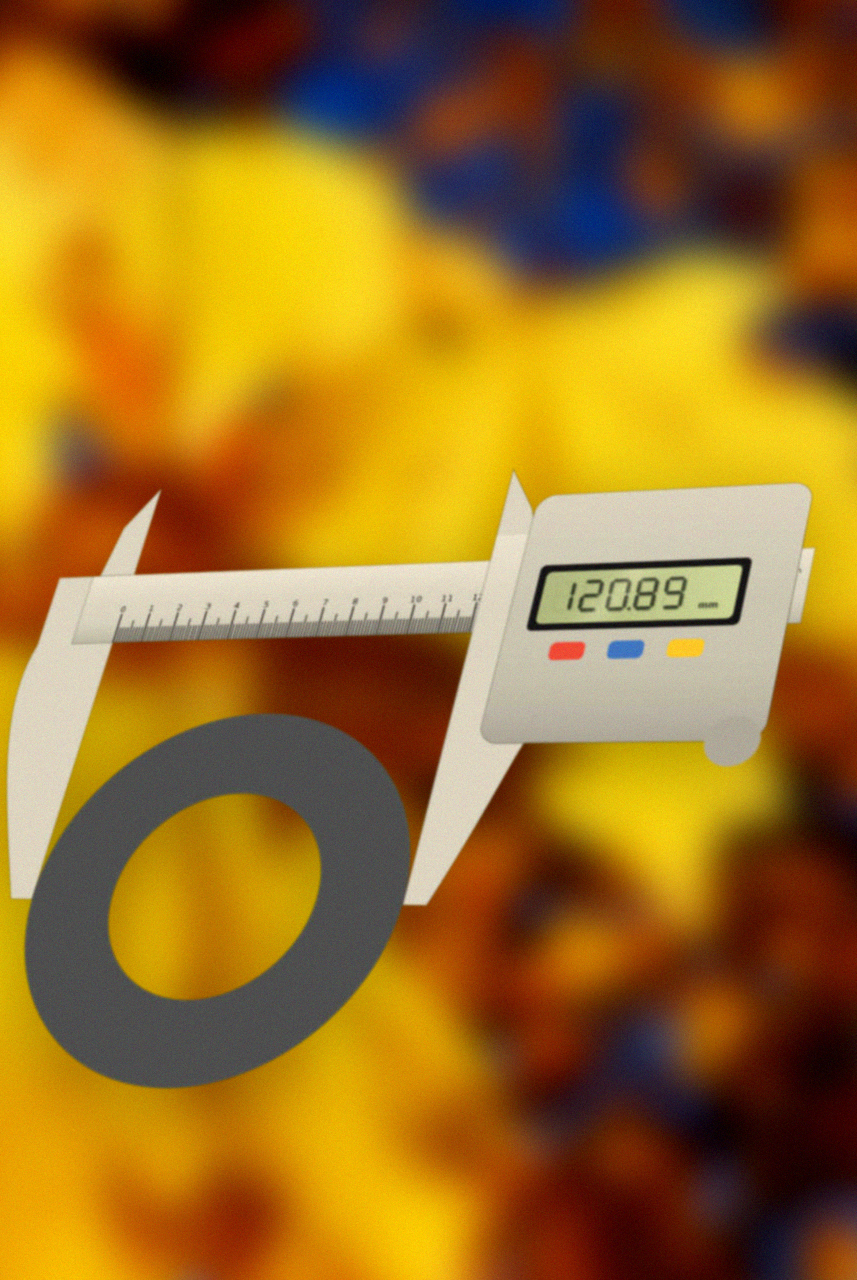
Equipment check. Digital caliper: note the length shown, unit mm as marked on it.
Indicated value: 120.89 mm
